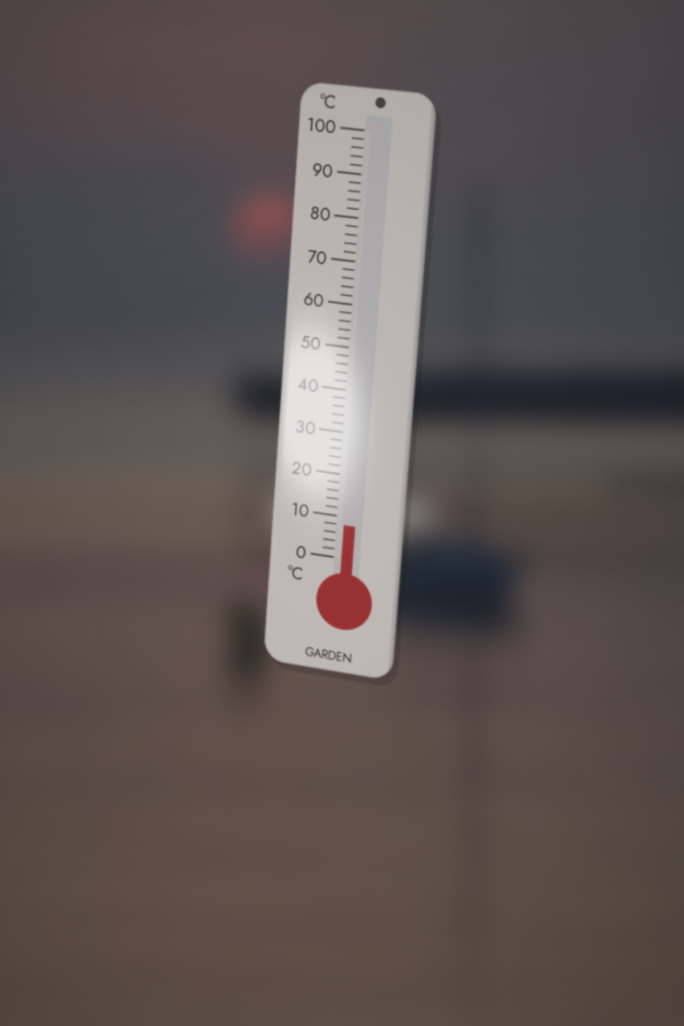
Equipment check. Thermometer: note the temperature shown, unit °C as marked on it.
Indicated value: 8 °C
